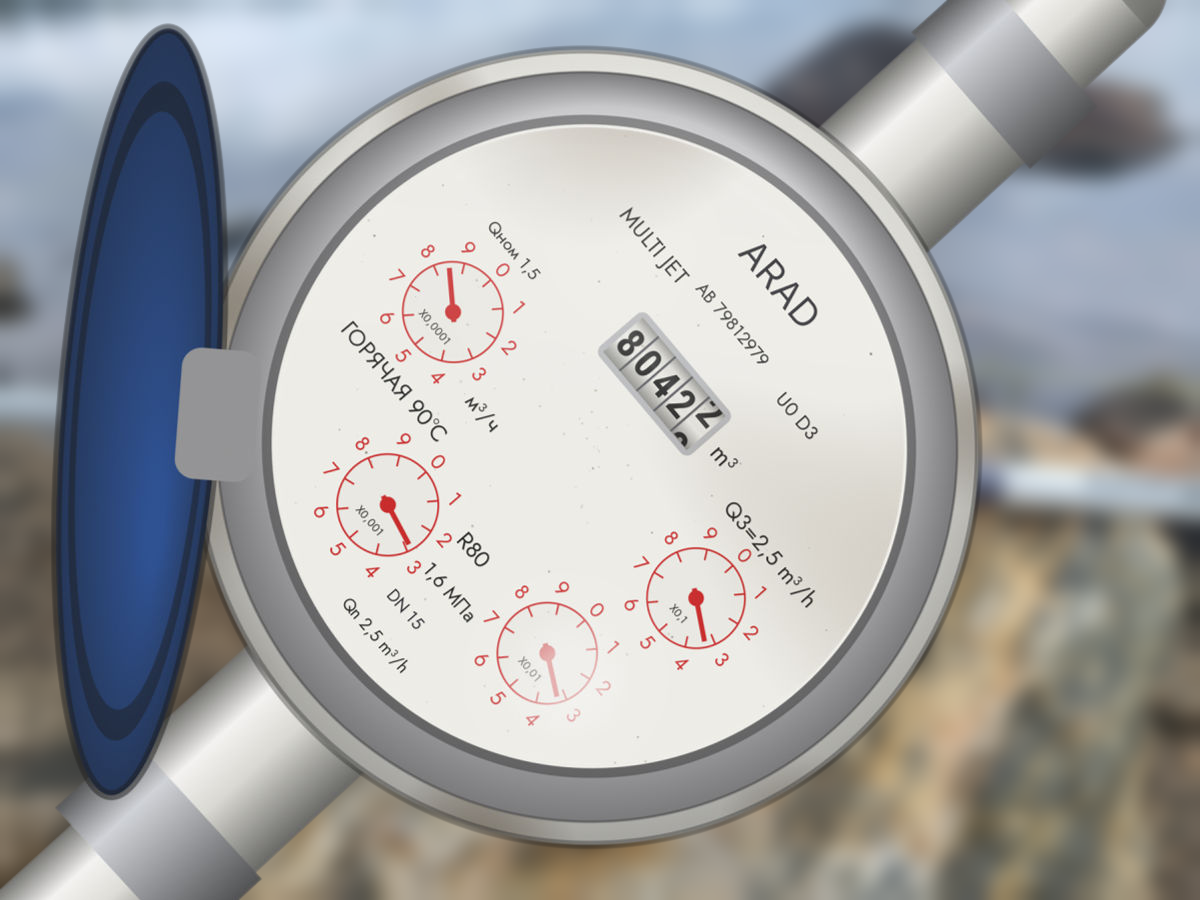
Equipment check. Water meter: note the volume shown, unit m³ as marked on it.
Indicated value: 80422.3328 m³
